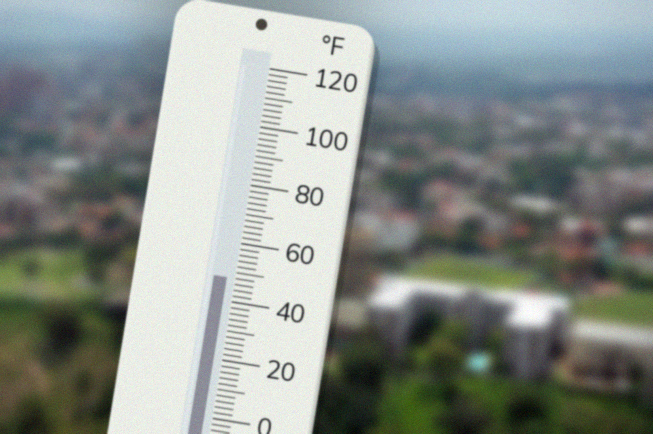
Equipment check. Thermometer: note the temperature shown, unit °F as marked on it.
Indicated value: 48 °F
